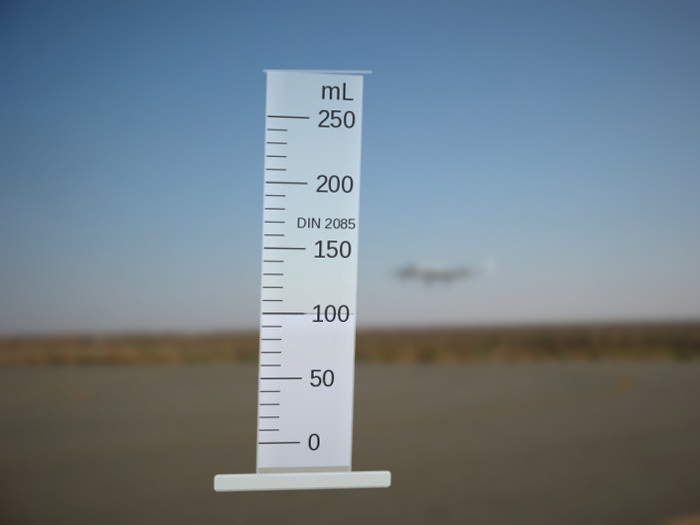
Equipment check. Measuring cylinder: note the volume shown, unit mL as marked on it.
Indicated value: 100 mL
